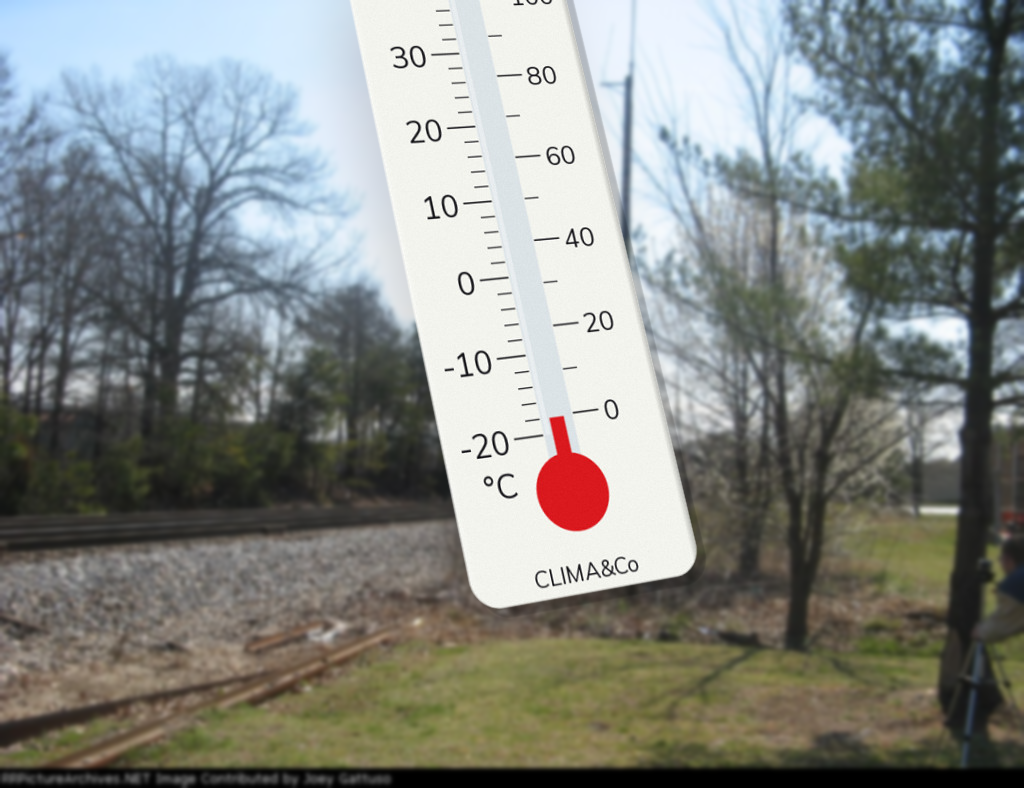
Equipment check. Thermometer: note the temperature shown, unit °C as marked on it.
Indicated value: -18 °C
